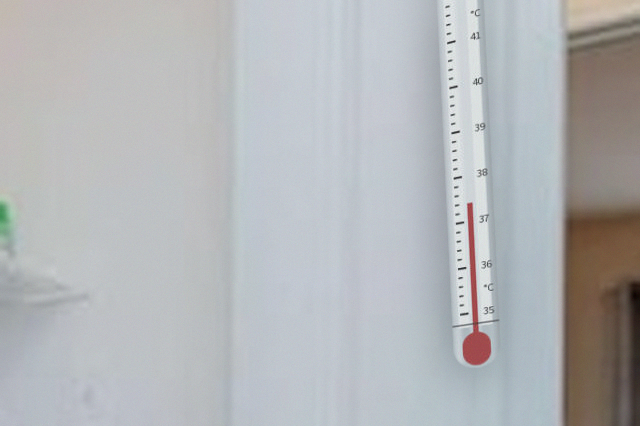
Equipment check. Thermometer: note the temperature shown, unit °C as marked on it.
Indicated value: 37.4 °C
